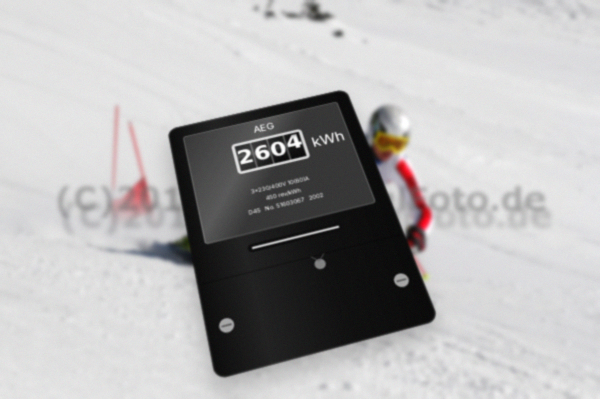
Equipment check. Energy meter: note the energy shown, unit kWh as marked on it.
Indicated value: 2604 kWh
